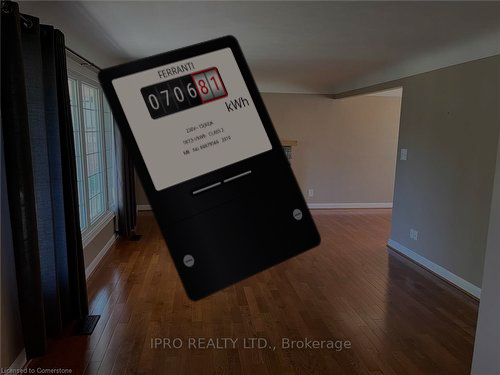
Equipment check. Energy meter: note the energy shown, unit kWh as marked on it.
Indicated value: 706.81 kWh
